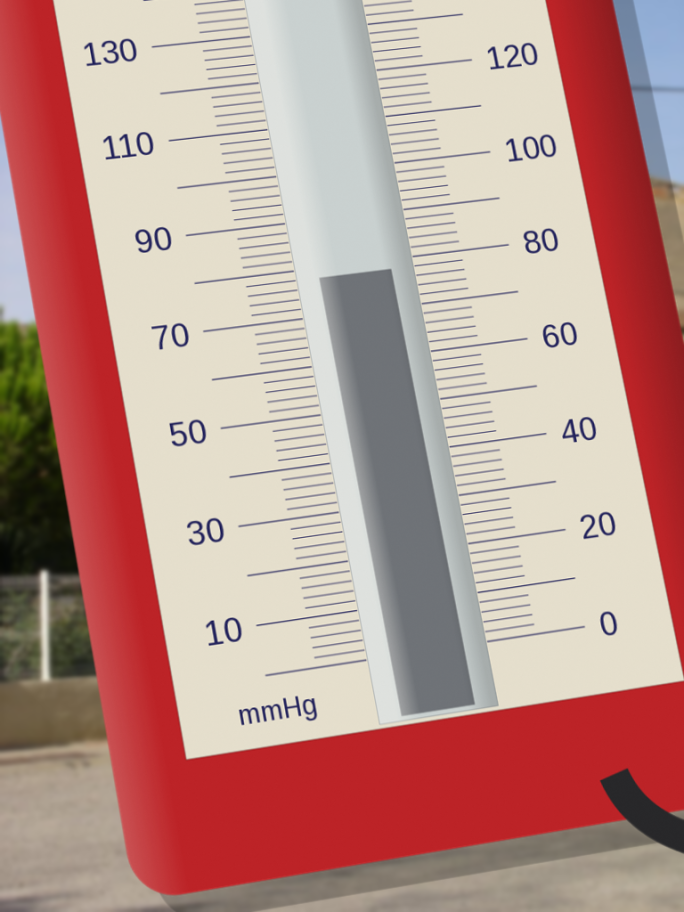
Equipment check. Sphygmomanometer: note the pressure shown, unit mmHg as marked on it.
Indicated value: 78 mmHg
